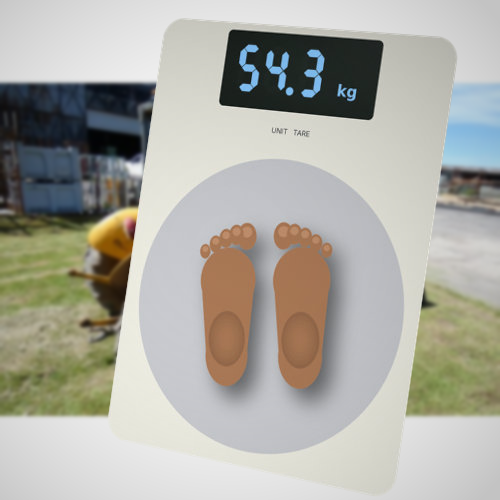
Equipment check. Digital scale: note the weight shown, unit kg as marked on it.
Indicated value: 54.3 kg
